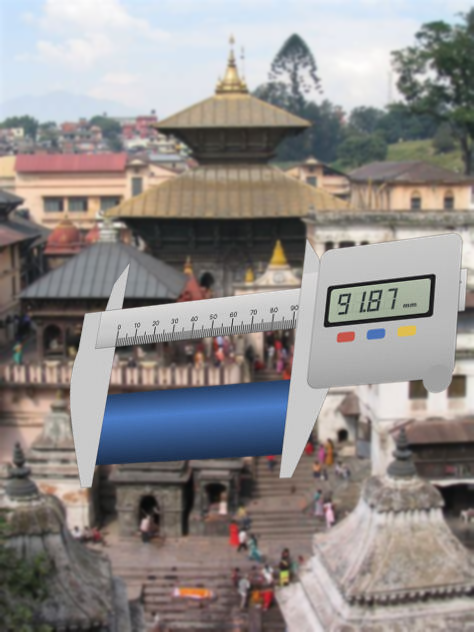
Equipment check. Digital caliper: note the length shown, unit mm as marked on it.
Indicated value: 91.87 mm
